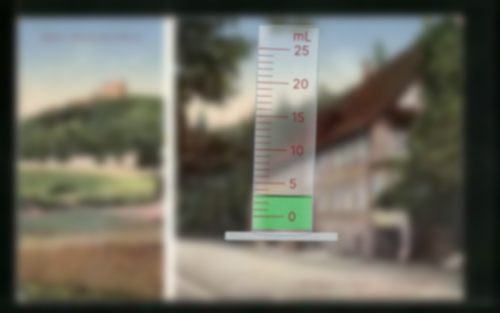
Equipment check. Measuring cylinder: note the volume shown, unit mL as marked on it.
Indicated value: 3 mL
